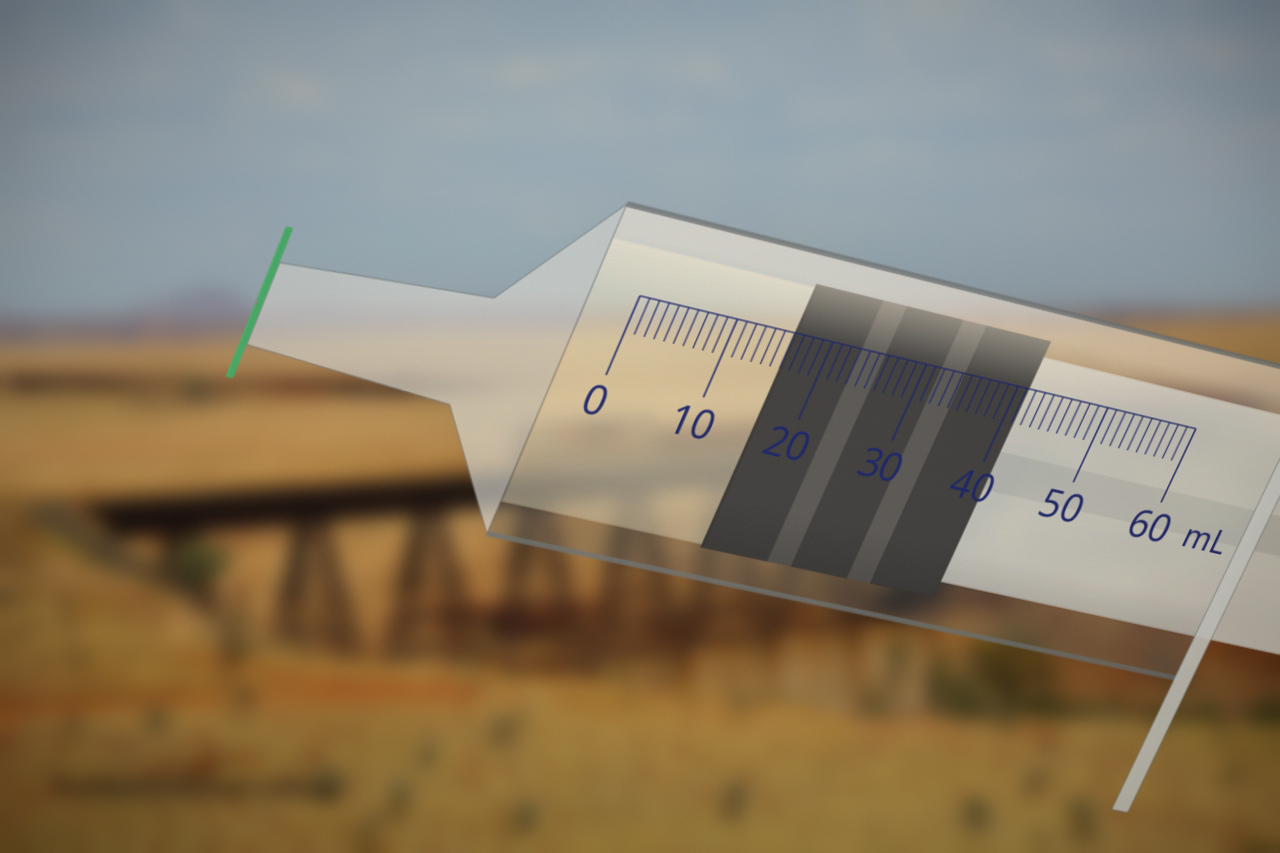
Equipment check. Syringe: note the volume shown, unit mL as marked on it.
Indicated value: 16 mL
